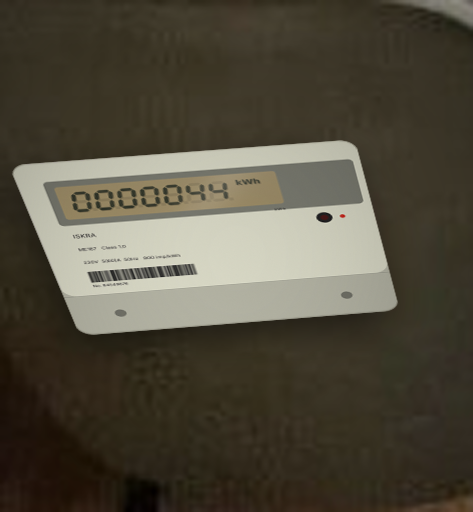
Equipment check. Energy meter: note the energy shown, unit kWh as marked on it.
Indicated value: 44 kWh
